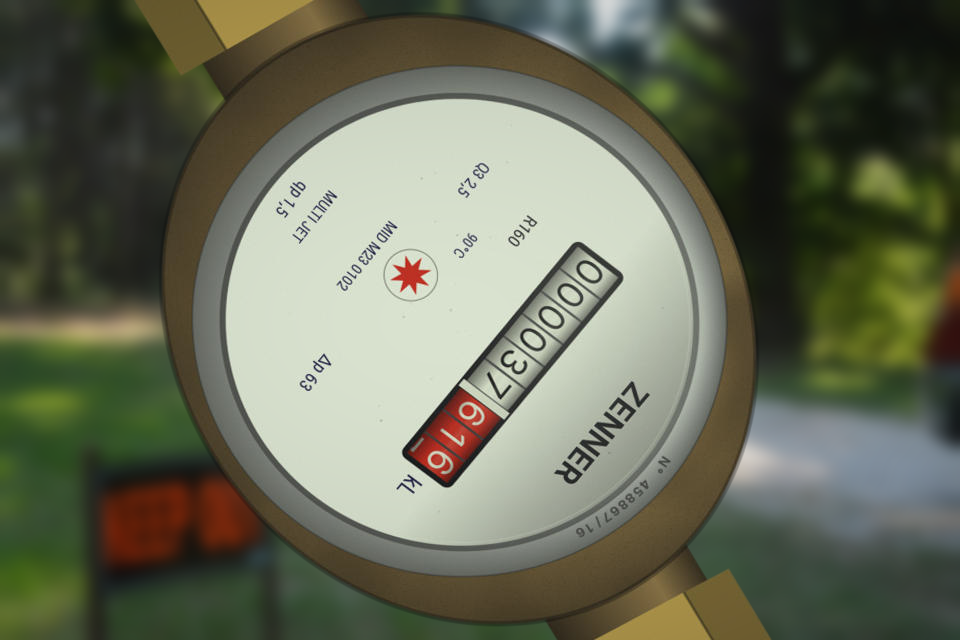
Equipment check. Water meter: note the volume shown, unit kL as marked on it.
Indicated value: 37.616 kL
